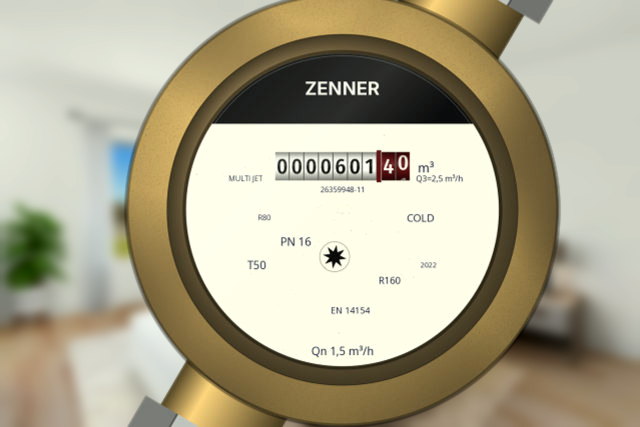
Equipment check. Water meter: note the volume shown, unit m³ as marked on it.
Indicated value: 601.40 m³
